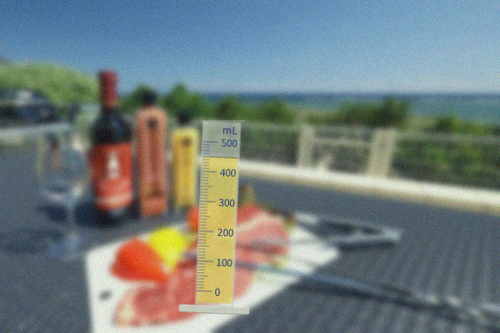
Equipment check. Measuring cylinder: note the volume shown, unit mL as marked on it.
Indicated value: 450 mL
